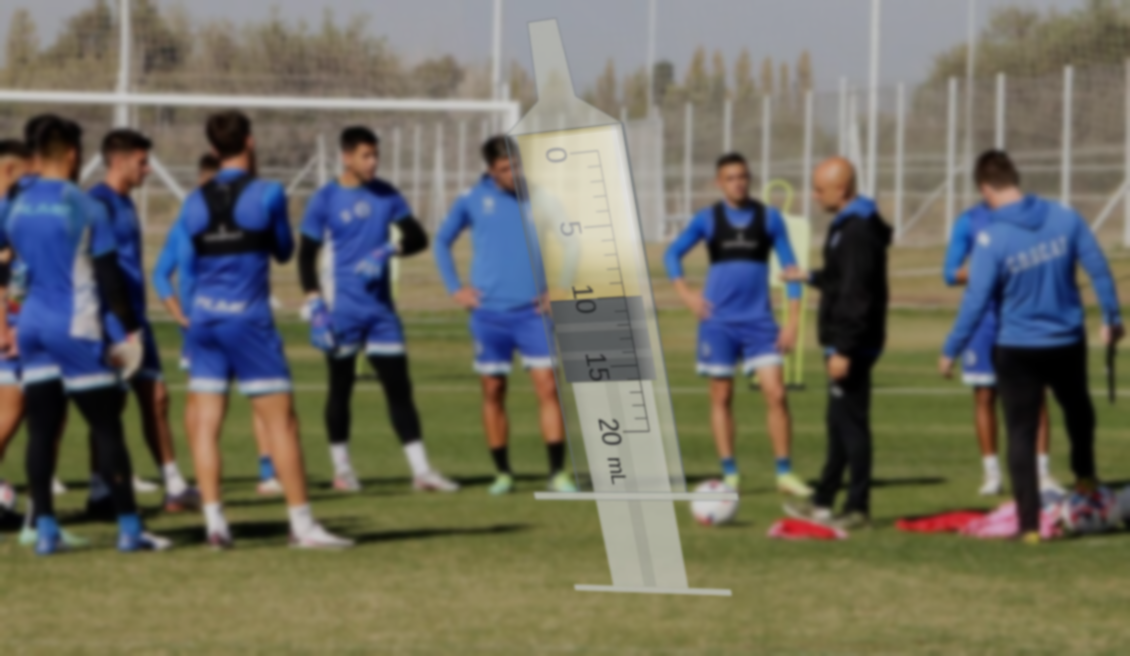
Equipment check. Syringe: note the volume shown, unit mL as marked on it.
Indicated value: 10 mL
